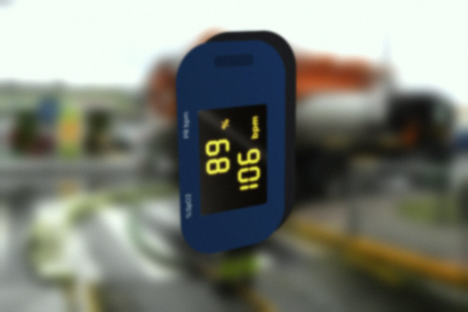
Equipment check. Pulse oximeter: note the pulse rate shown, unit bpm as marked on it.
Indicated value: 106 bpm
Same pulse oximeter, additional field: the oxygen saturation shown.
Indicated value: 89 %
